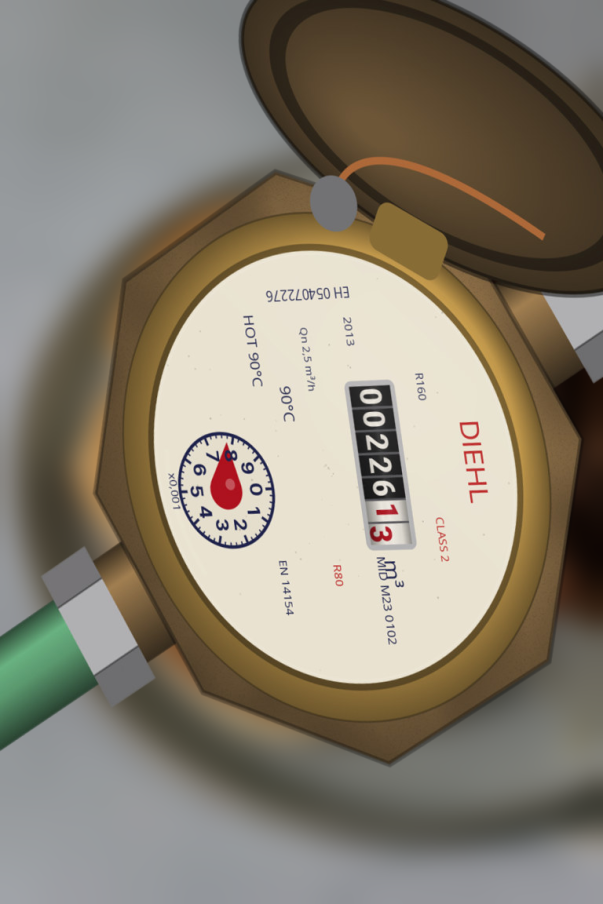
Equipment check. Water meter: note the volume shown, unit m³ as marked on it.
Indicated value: 226.127 m³
